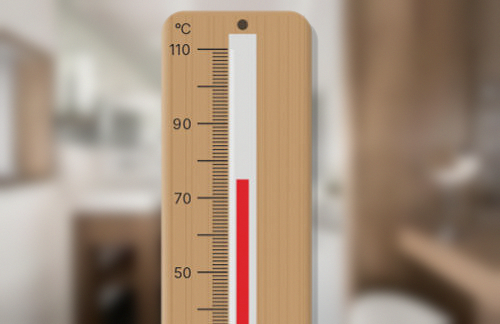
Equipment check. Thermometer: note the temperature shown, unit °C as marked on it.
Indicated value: 75 °C
